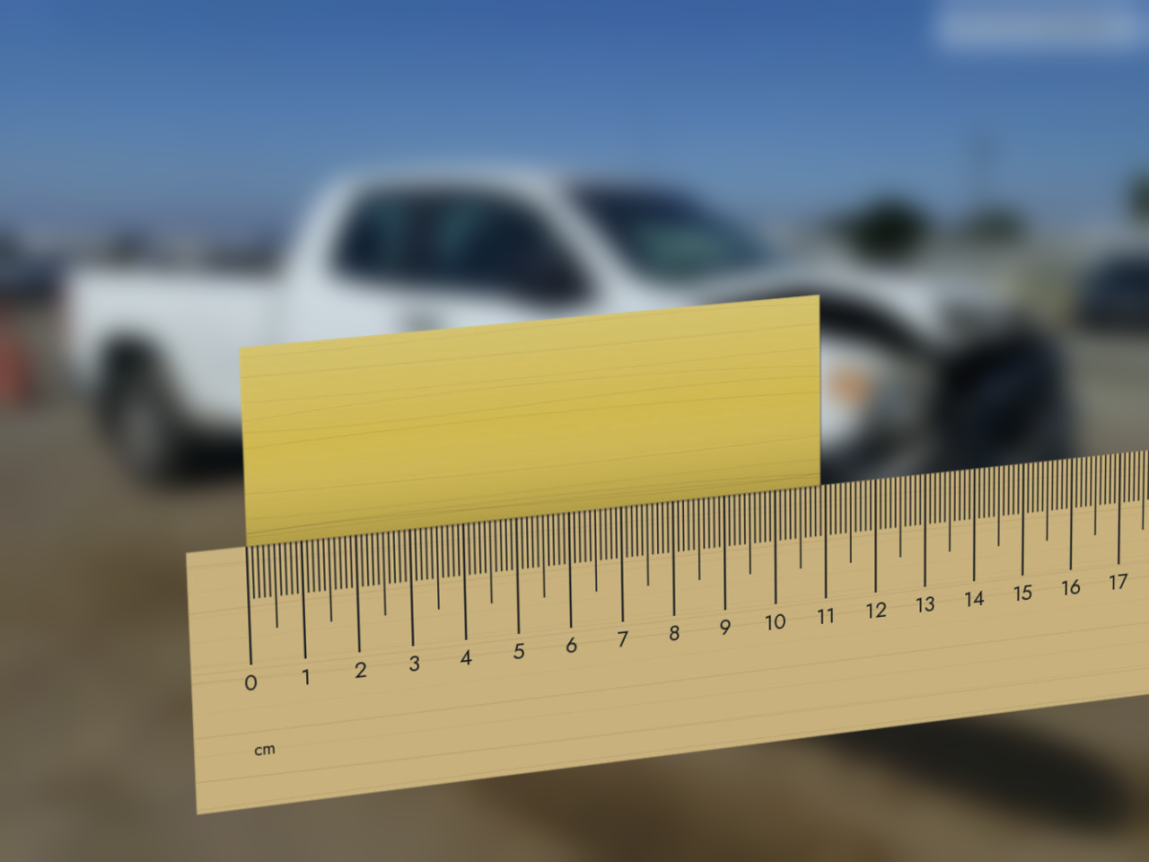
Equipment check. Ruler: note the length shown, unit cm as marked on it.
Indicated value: 10.9 cm
